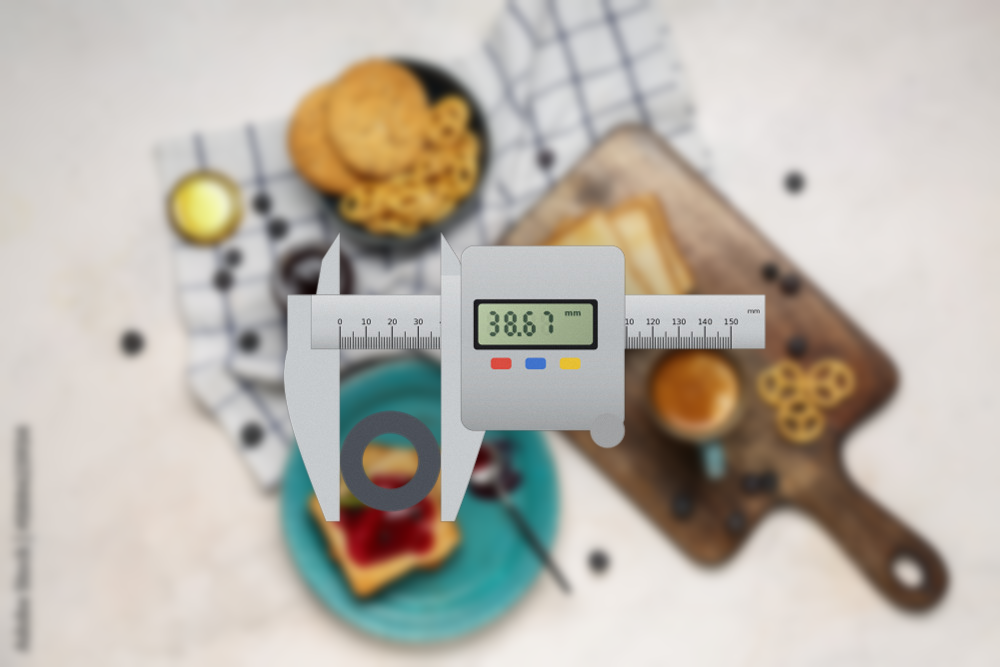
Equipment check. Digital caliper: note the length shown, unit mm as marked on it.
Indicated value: 38.67 mm
